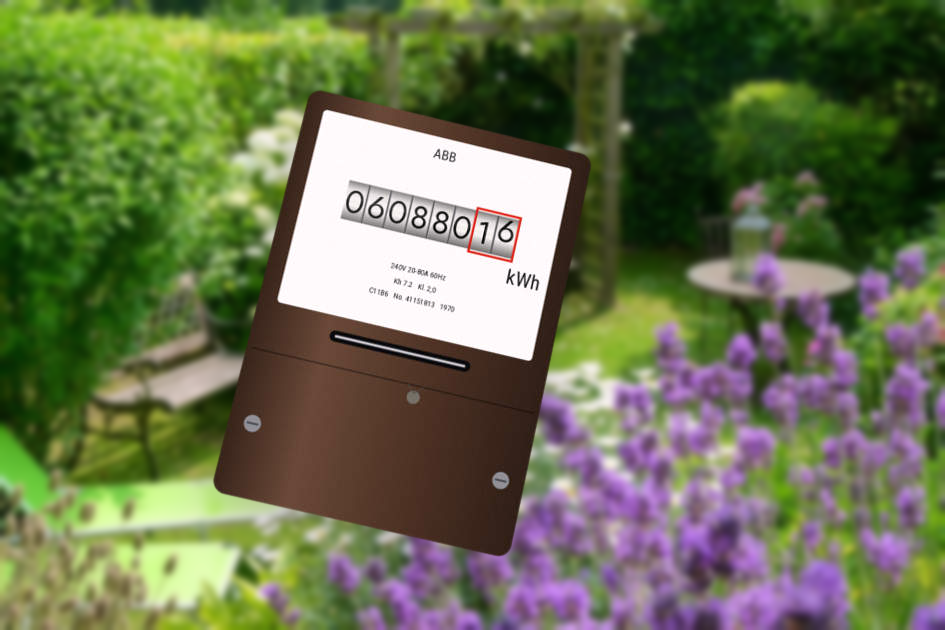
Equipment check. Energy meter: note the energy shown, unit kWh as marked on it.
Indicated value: 60880.16 kWh
